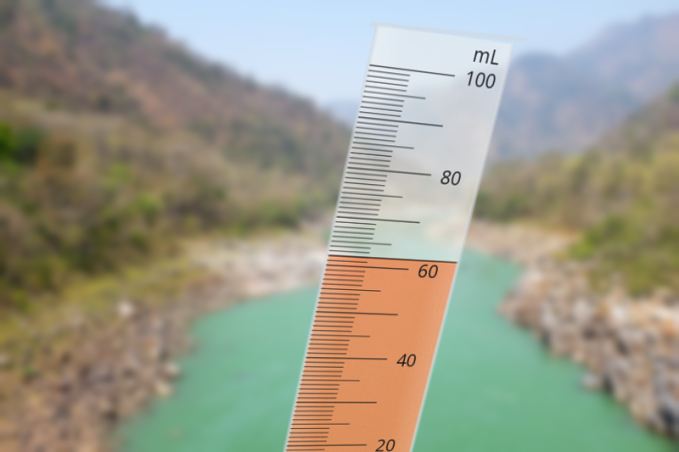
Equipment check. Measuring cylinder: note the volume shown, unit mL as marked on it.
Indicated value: 62 mL
